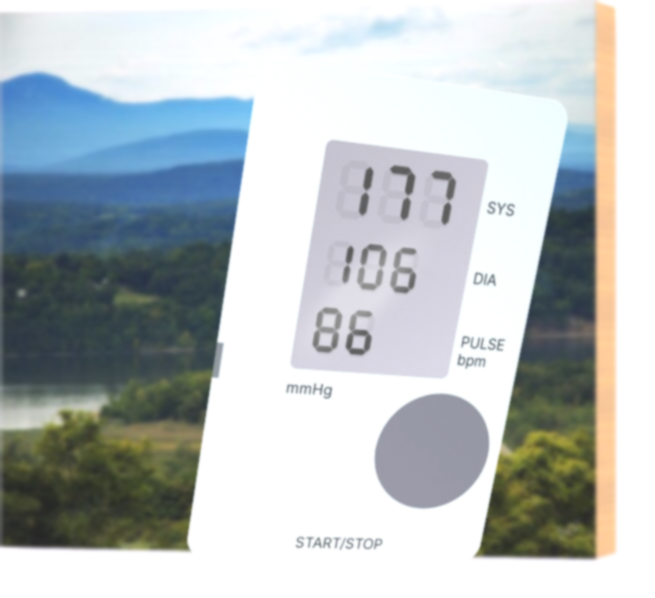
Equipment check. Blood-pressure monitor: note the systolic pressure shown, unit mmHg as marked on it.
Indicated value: 177 mmHg
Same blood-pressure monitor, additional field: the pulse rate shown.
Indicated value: 86 bpm
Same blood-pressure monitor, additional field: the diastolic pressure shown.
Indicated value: 106 mmHg
